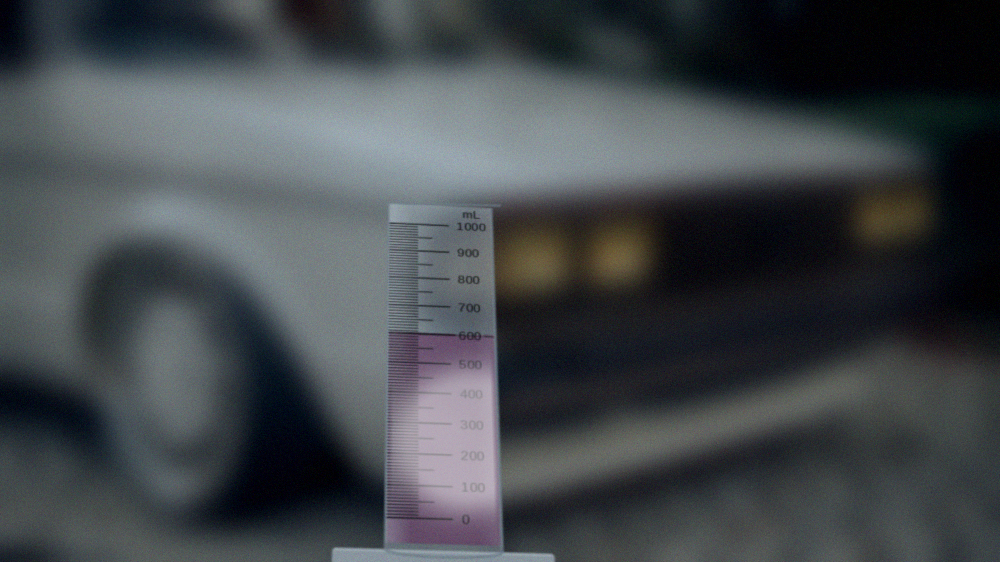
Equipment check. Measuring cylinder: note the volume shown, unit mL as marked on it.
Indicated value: 600 mL
